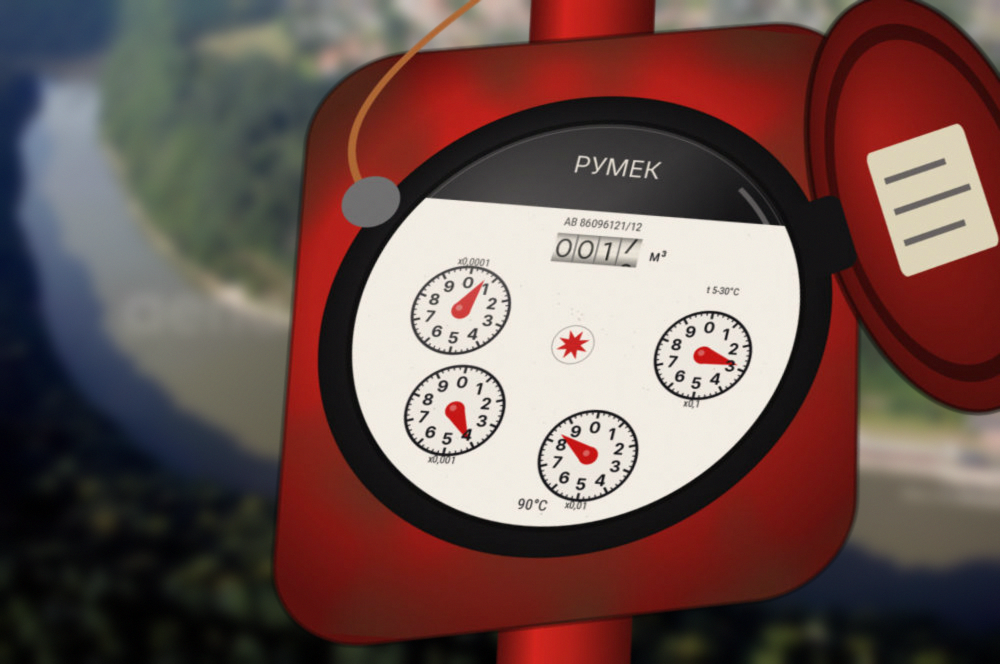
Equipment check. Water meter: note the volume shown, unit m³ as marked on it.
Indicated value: 17.2840 m³
